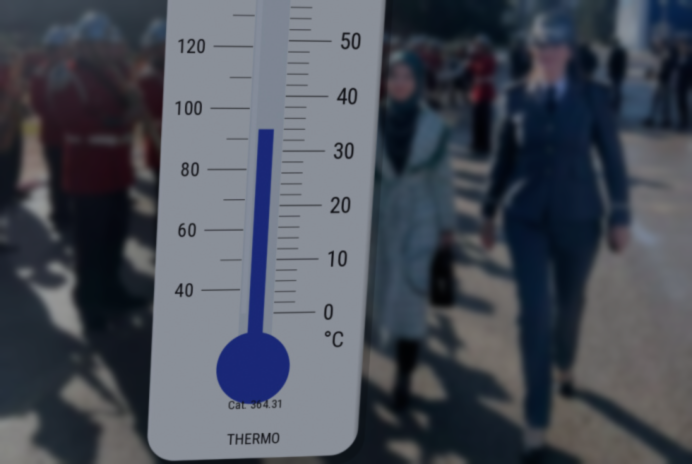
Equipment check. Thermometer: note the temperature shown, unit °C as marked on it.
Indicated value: 34 °C
